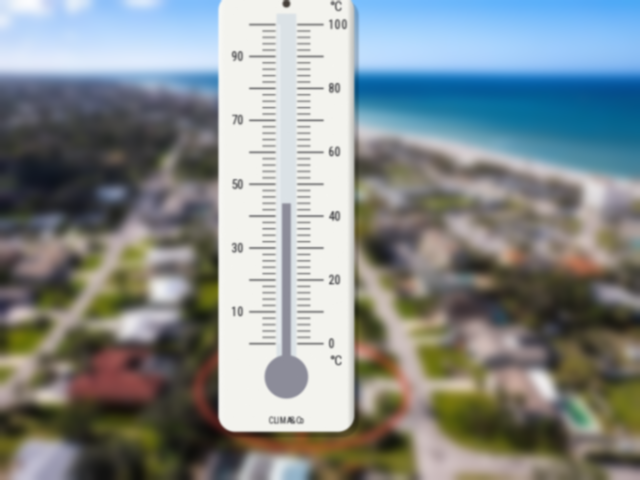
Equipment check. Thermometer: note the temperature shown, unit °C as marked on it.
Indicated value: 44 °C
